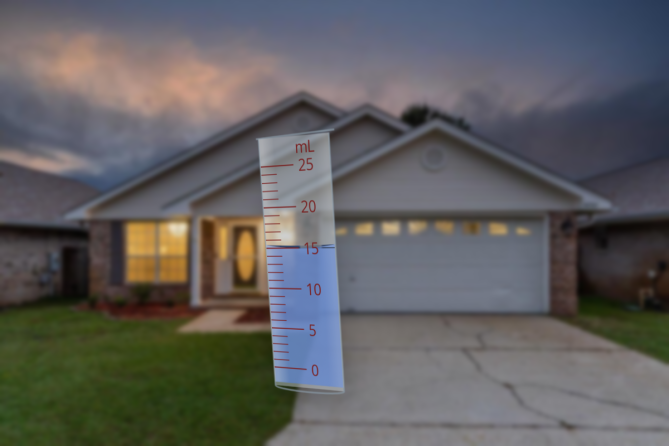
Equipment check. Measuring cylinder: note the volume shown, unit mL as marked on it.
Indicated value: 15 mL
